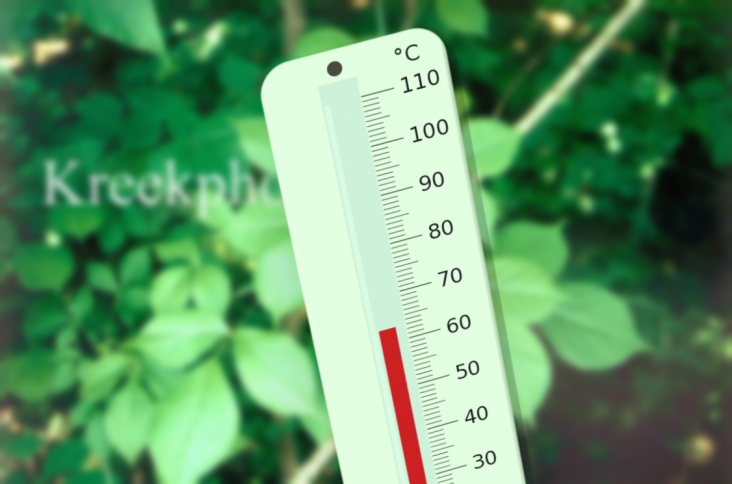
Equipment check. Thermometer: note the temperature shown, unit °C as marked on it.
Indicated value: 63 °C
